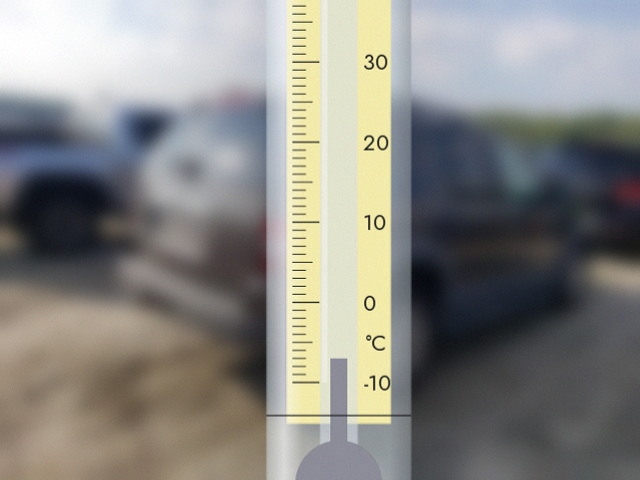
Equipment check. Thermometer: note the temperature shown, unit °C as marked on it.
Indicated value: -7 °C
